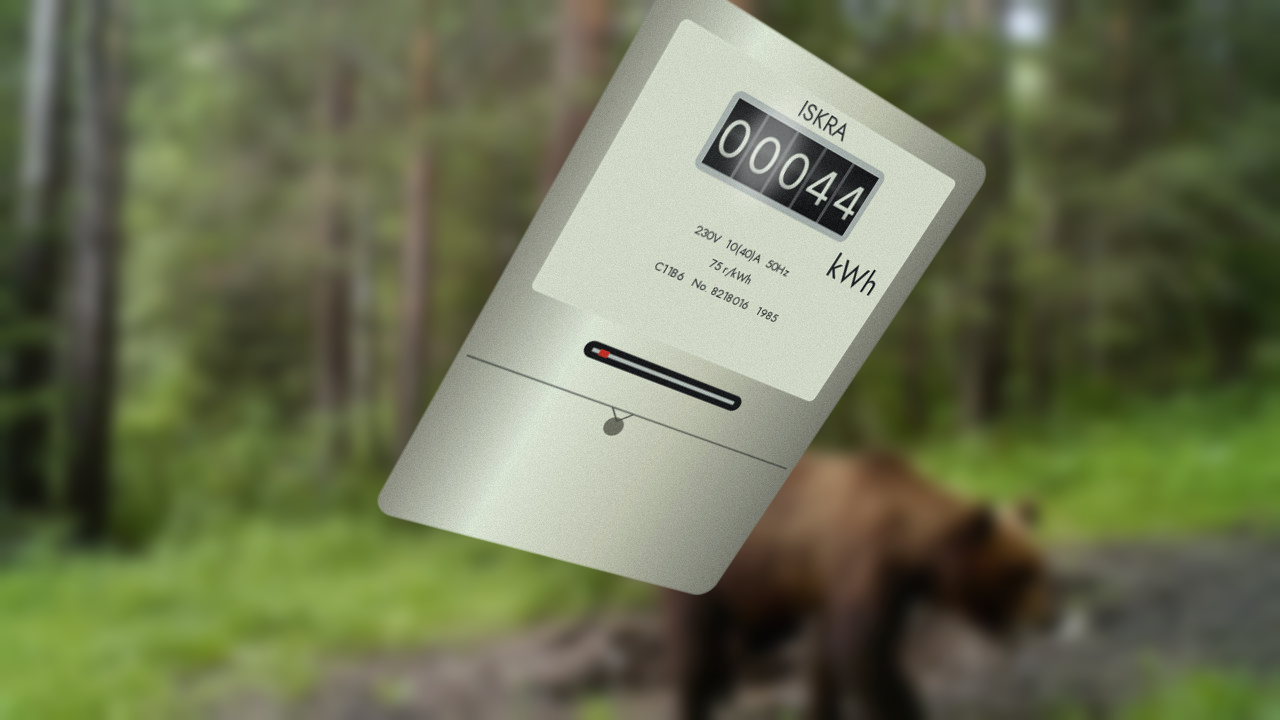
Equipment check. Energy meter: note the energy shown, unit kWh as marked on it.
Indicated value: 44 kWh
